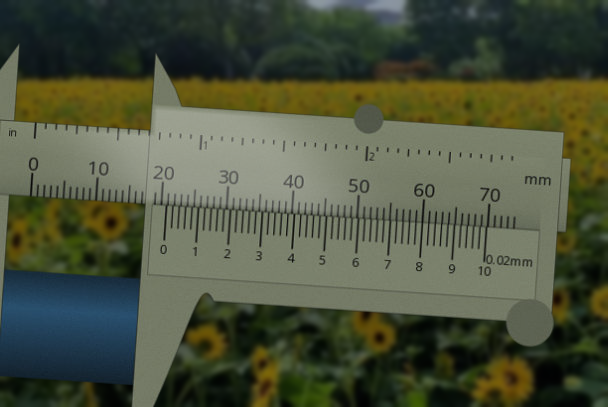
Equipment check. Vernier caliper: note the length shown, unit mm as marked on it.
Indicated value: 20.8 mm
